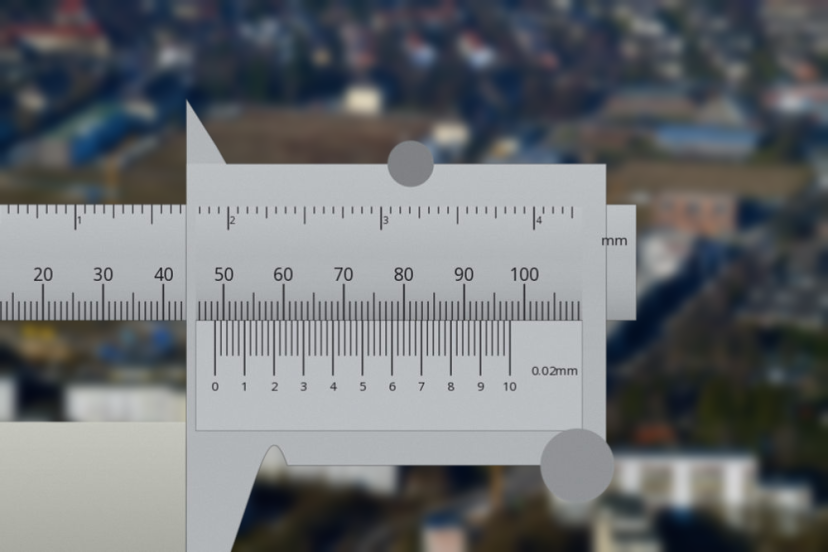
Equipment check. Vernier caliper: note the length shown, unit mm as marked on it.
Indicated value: 48.6 mm
